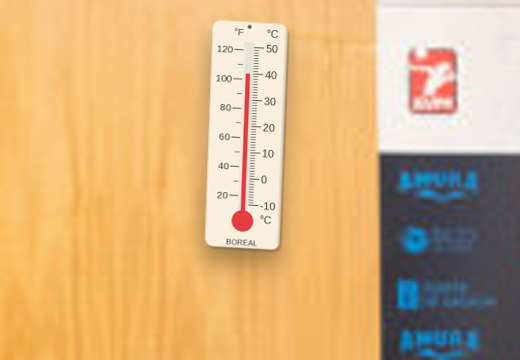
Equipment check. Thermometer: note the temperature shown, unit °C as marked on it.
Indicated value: 40 °C
